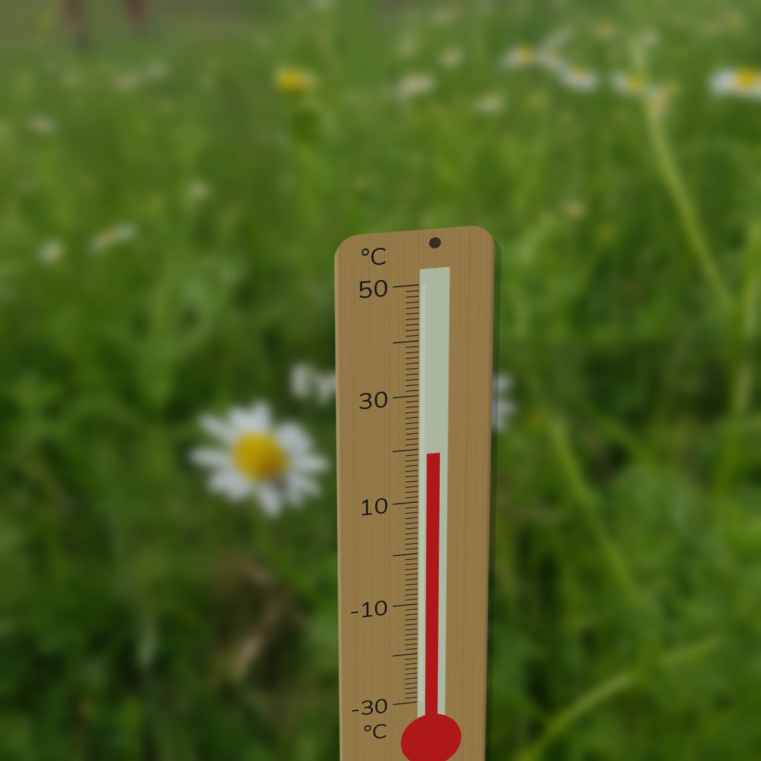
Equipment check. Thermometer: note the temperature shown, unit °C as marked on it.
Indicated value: 19 °C
